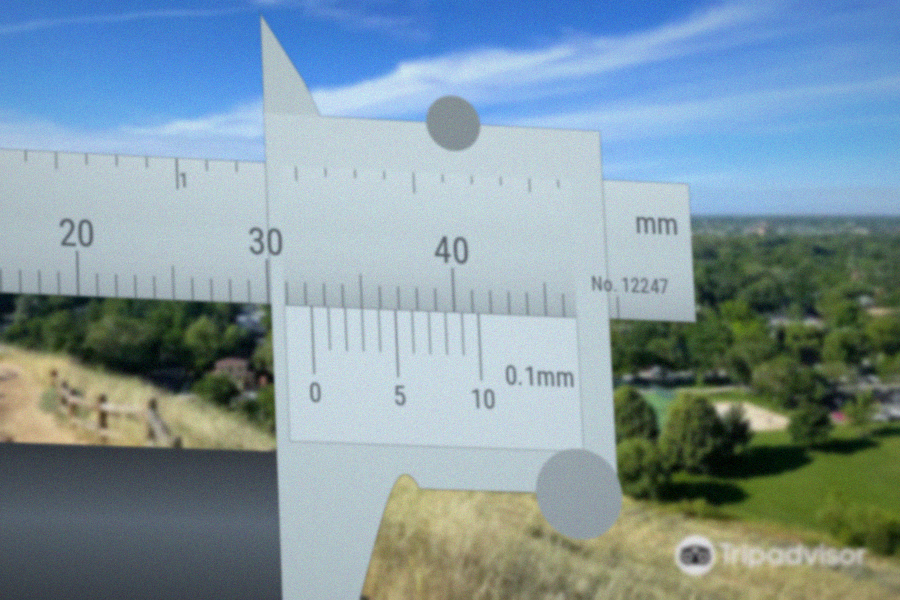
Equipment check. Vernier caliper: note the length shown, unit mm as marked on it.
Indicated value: 32.3 mm
